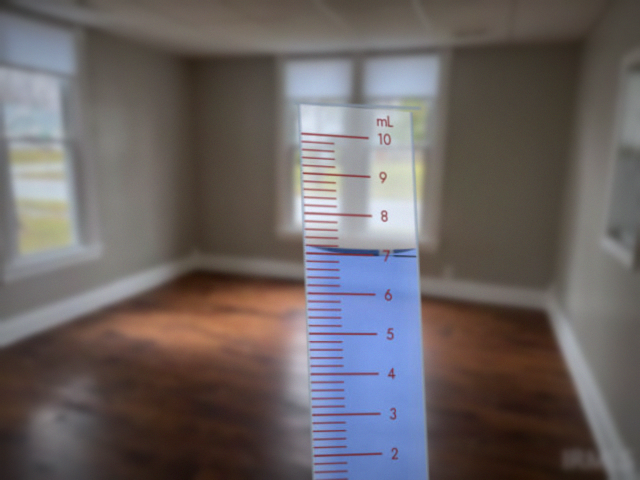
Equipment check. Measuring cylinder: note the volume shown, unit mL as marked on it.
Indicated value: 7 mL
